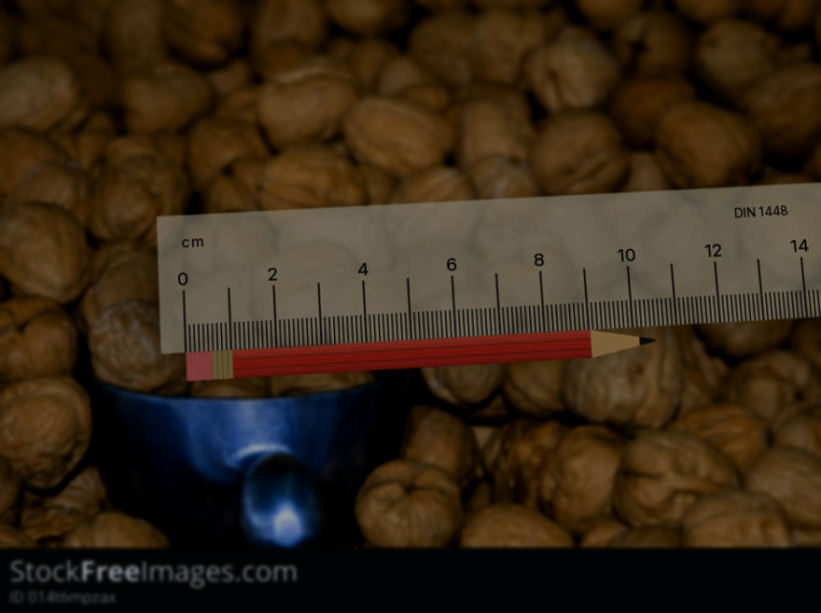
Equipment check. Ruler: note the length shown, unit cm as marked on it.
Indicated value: 10.5 cm
